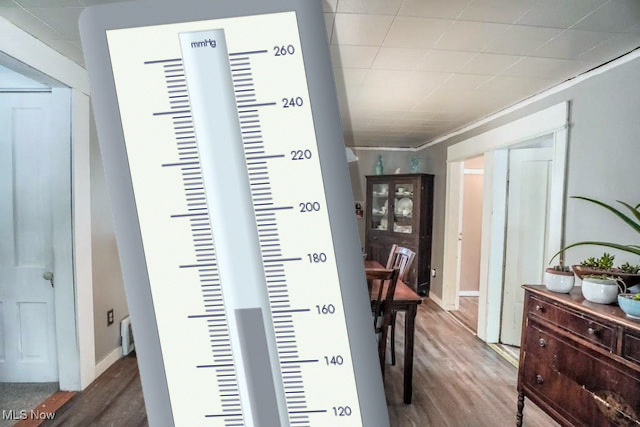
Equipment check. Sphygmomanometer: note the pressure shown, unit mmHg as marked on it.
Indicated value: 162 mmHg
